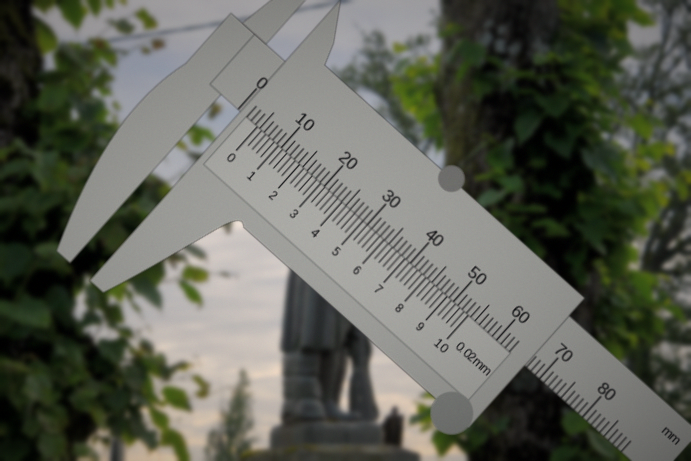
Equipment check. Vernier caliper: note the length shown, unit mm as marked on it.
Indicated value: 4.5 mm
